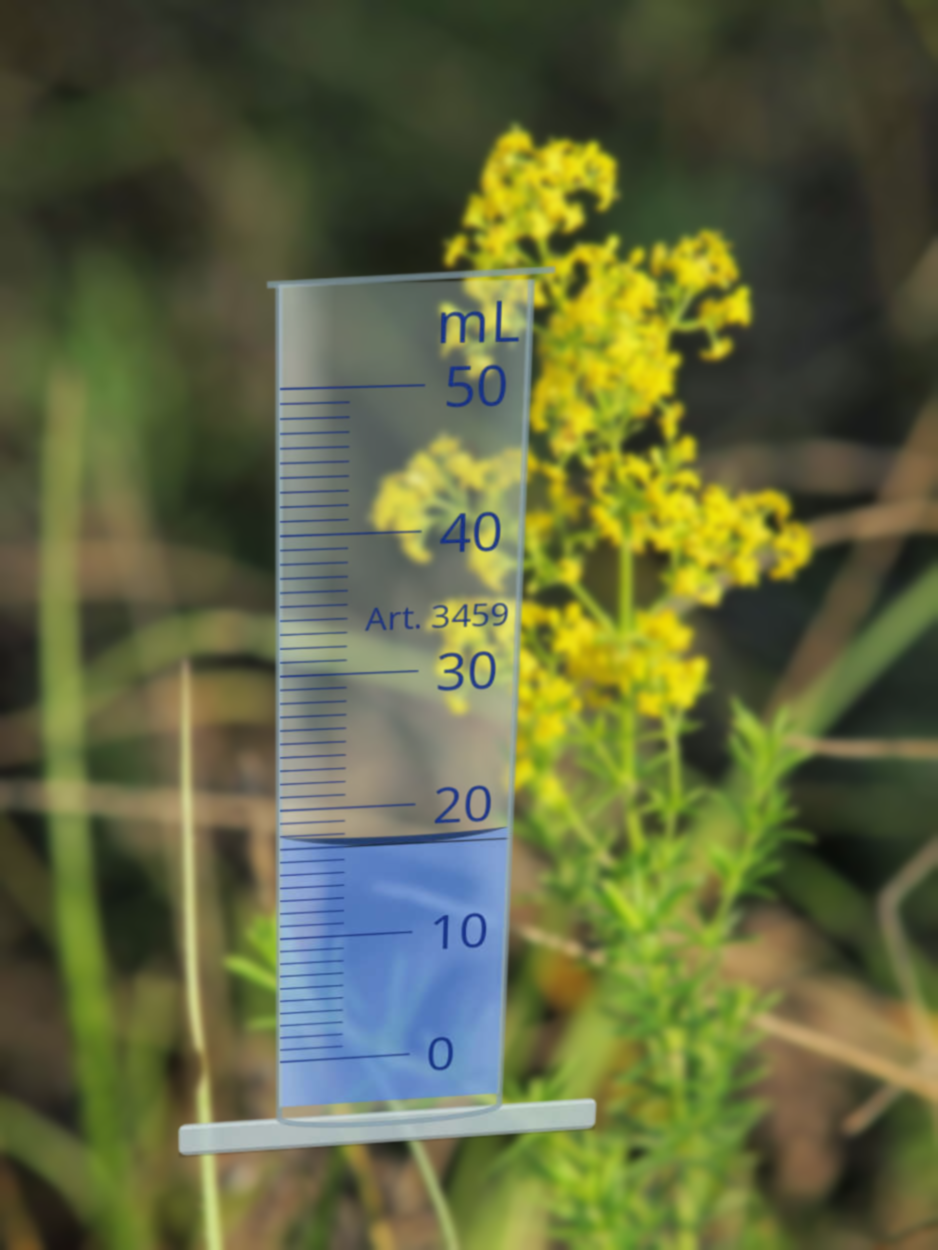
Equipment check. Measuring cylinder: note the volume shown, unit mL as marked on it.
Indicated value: 17 mL
